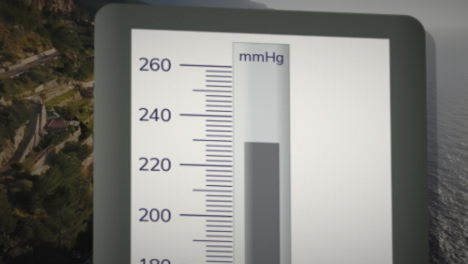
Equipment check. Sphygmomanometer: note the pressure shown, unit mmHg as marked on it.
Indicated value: 230 mmHg
